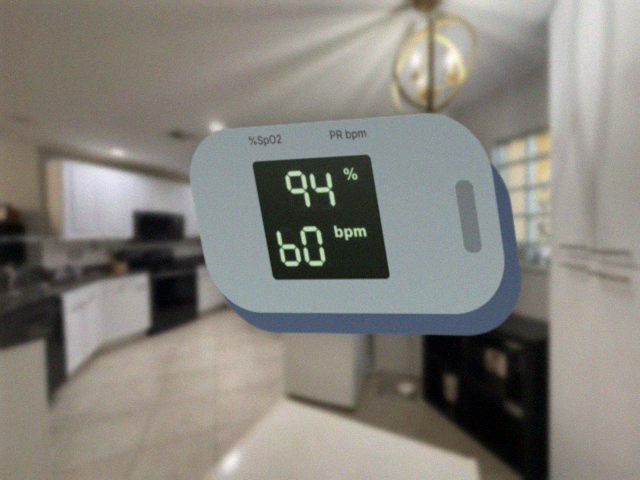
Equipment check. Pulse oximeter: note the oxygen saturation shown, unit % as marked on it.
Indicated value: 94 %
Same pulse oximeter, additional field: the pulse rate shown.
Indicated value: 60 bpm
